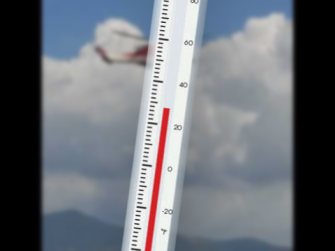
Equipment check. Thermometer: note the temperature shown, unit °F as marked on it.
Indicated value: 28 °F
